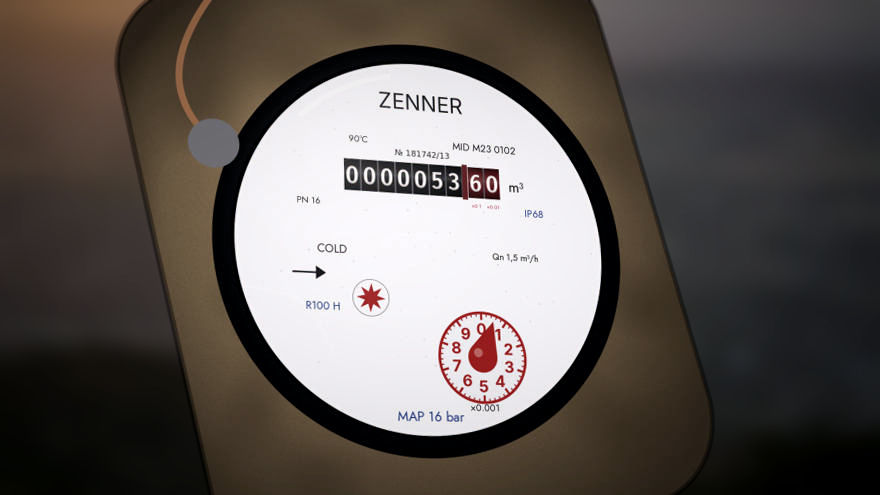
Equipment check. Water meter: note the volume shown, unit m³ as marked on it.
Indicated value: 53.600 m³
